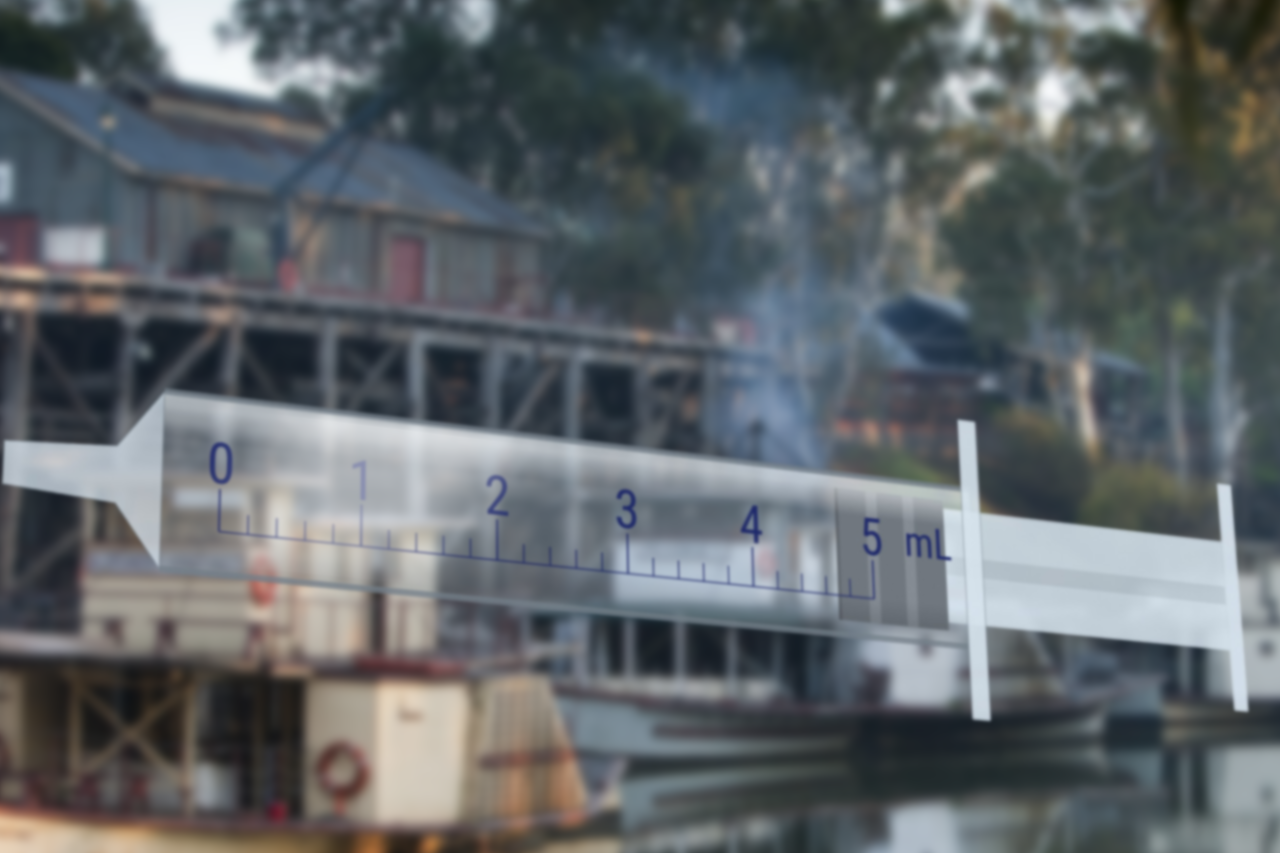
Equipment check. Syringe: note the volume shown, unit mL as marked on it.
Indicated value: 4.7 mL
